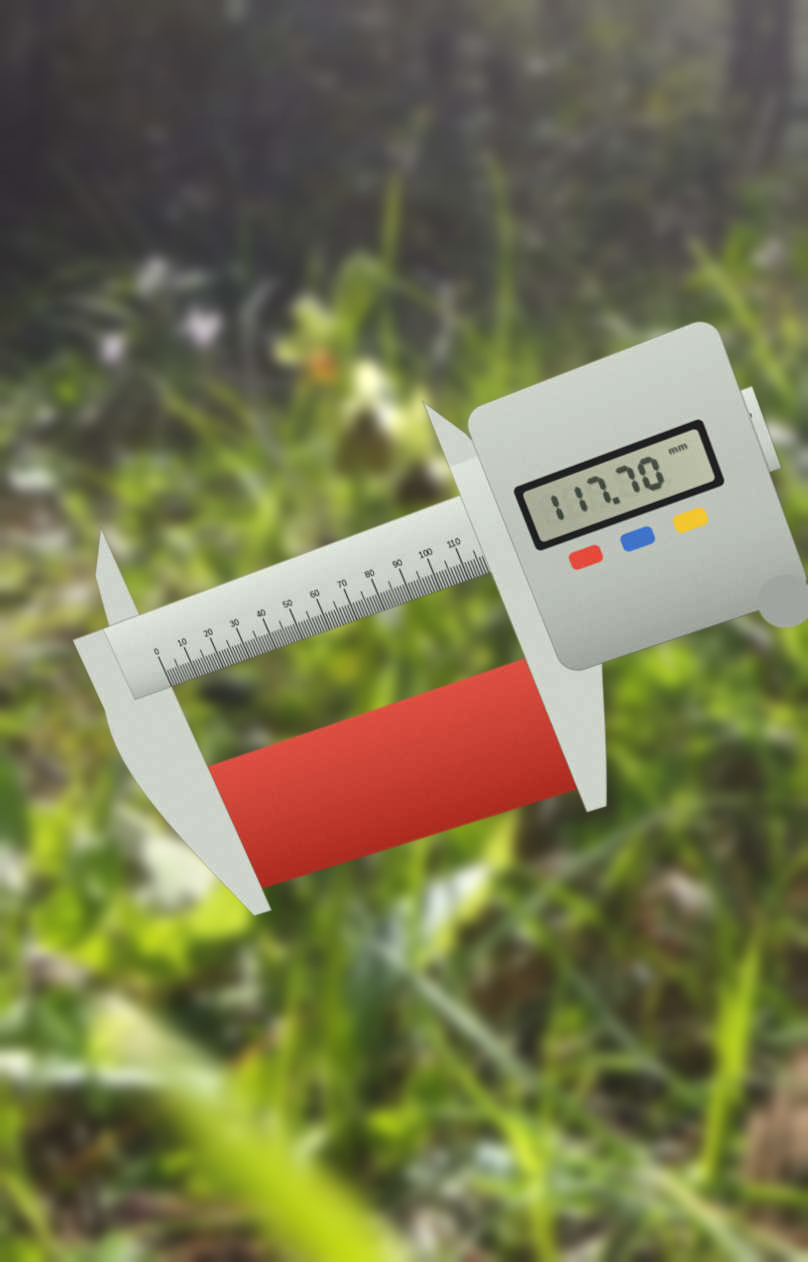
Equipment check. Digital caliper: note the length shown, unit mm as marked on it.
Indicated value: 117.70 mm
